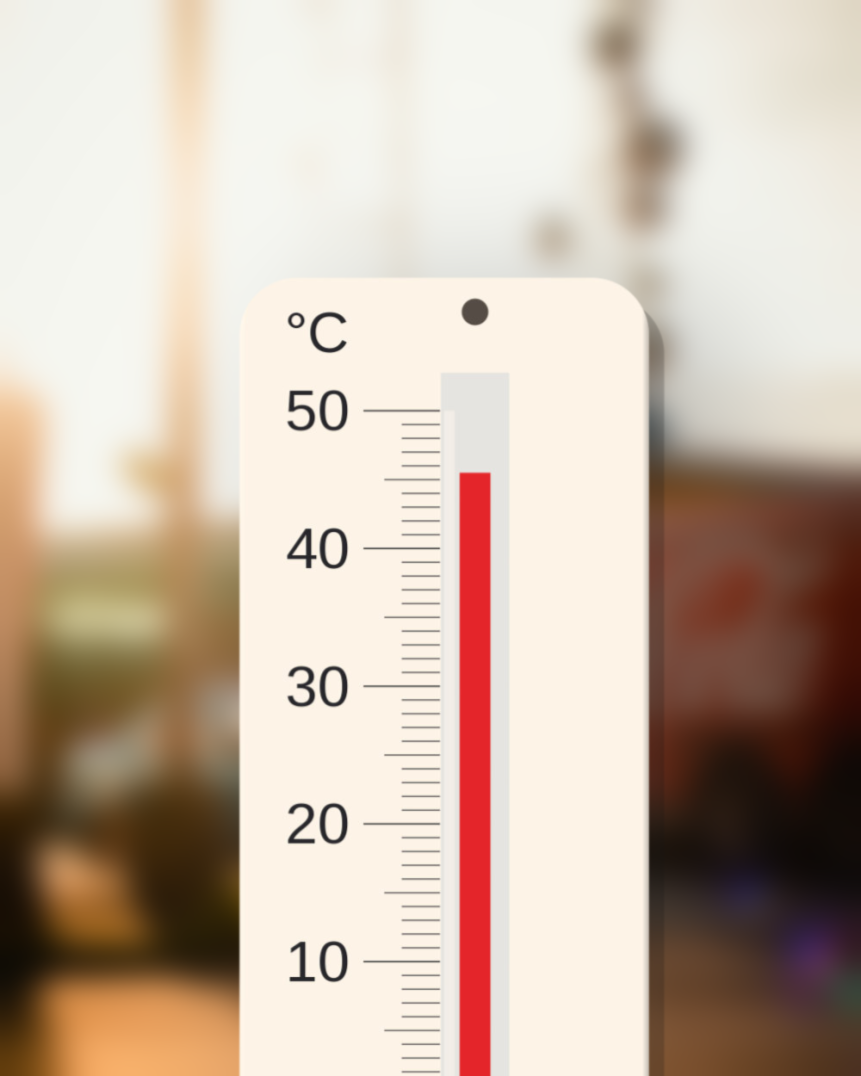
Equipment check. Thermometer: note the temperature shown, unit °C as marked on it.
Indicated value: 45.5 °C
